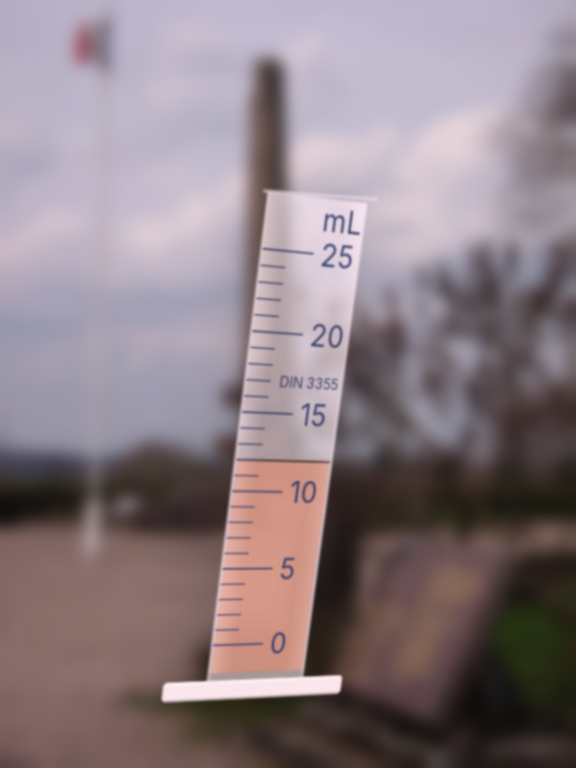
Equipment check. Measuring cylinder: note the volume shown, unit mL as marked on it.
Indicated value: 12 mL
